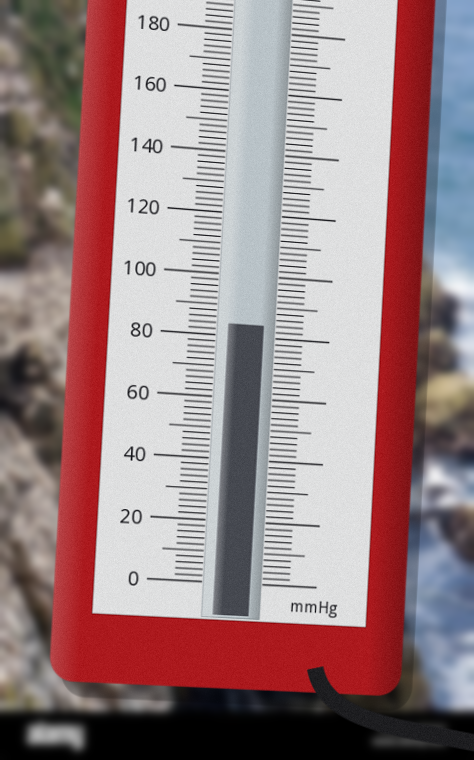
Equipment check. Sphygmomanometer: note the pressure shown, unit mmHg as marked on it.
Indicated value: 84 mmHg
